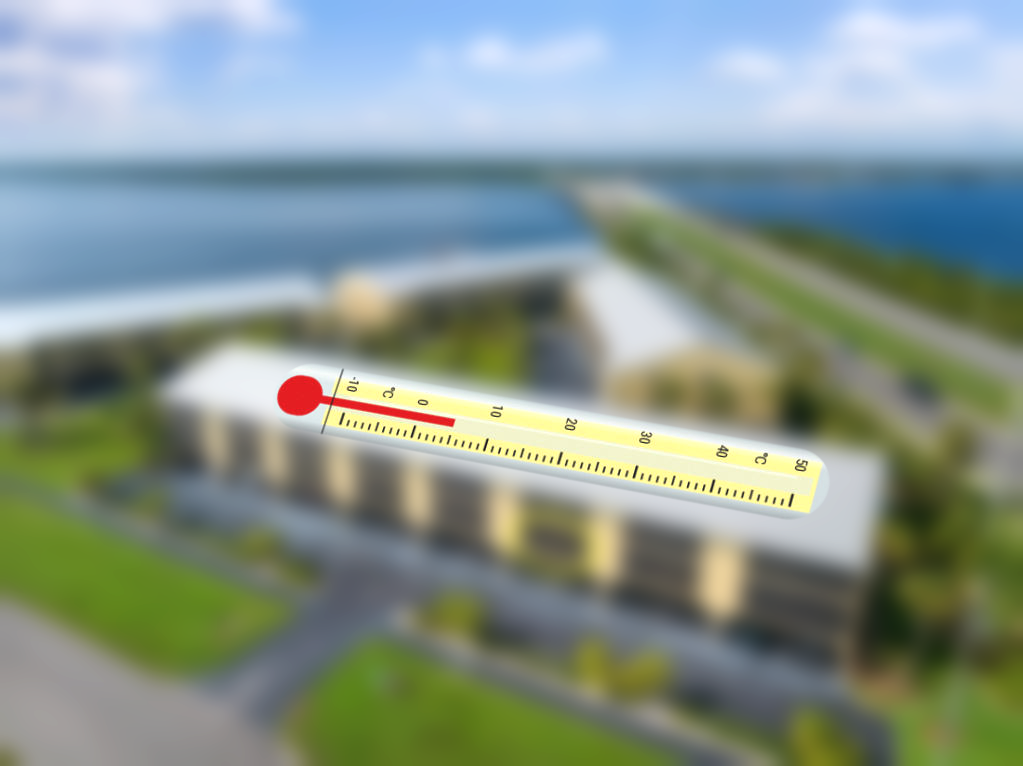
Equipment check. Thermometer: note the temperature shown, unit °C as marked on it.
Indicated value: 5 °C
